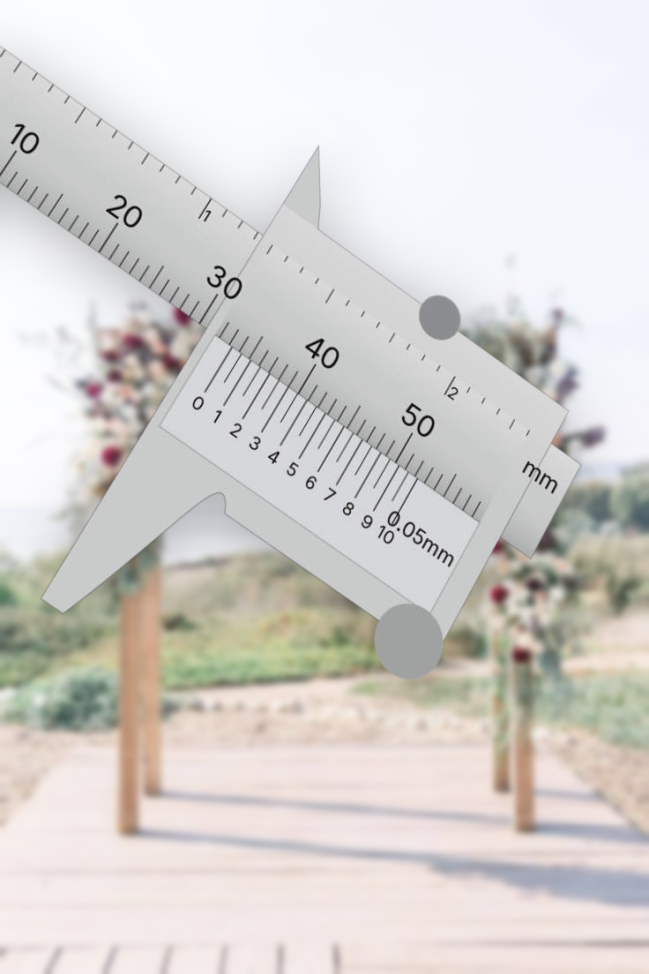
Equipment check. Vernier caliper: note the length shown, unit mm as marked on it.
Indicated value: 33.3 mm
